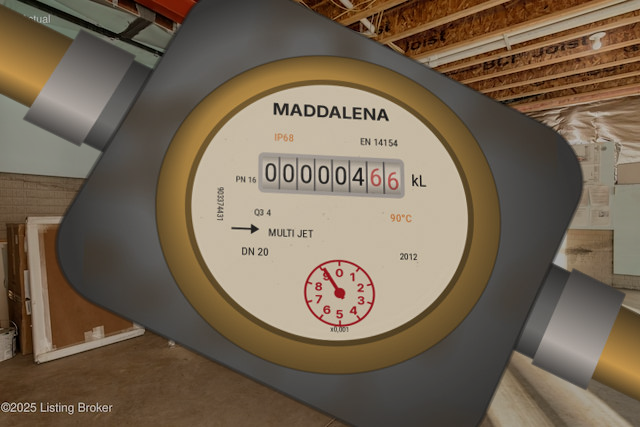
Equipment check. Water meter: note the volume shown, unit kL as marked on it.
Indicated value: 4.659 kL
